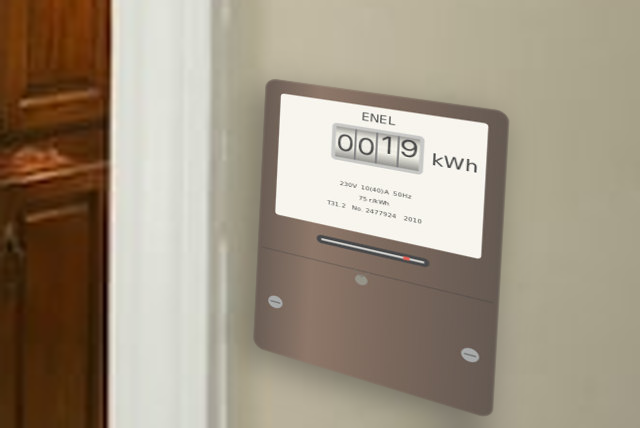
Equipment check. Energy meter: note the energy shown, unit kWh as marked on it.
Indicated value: 19 kWh
